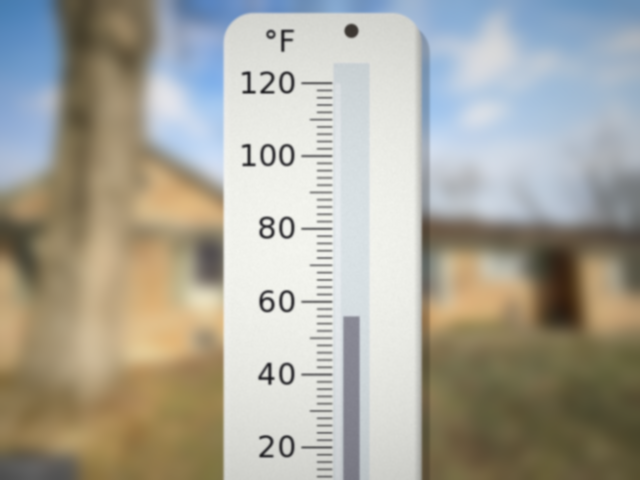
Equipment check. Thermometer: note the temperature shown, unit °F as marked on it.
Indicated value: 56 °F
